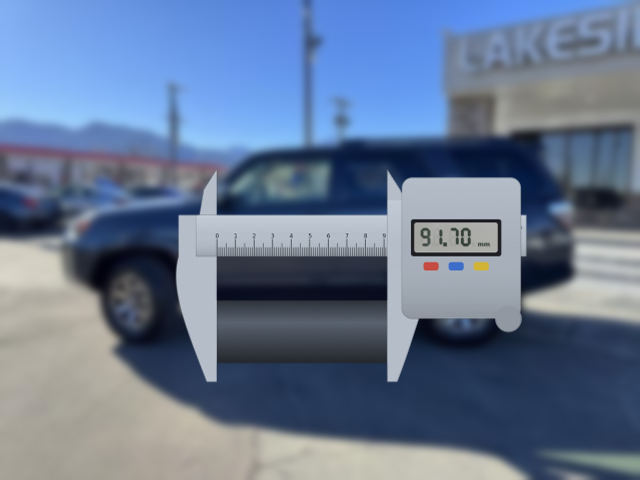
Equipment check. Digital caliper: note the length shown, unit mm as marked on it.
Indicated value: 91.70 mm
